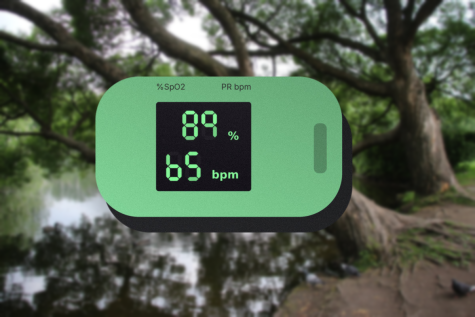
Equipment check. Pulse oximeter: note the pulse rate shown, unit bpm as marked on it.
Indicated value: 65 bpm
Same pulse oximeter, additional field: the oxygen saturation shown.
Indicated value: 89 %
